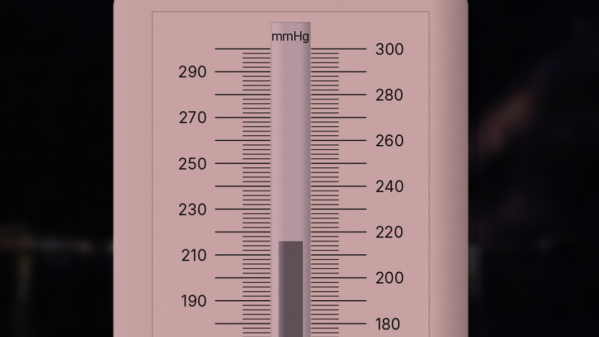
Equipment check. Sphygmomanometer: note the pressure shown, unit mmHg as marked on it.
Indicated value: 216 mmHg
